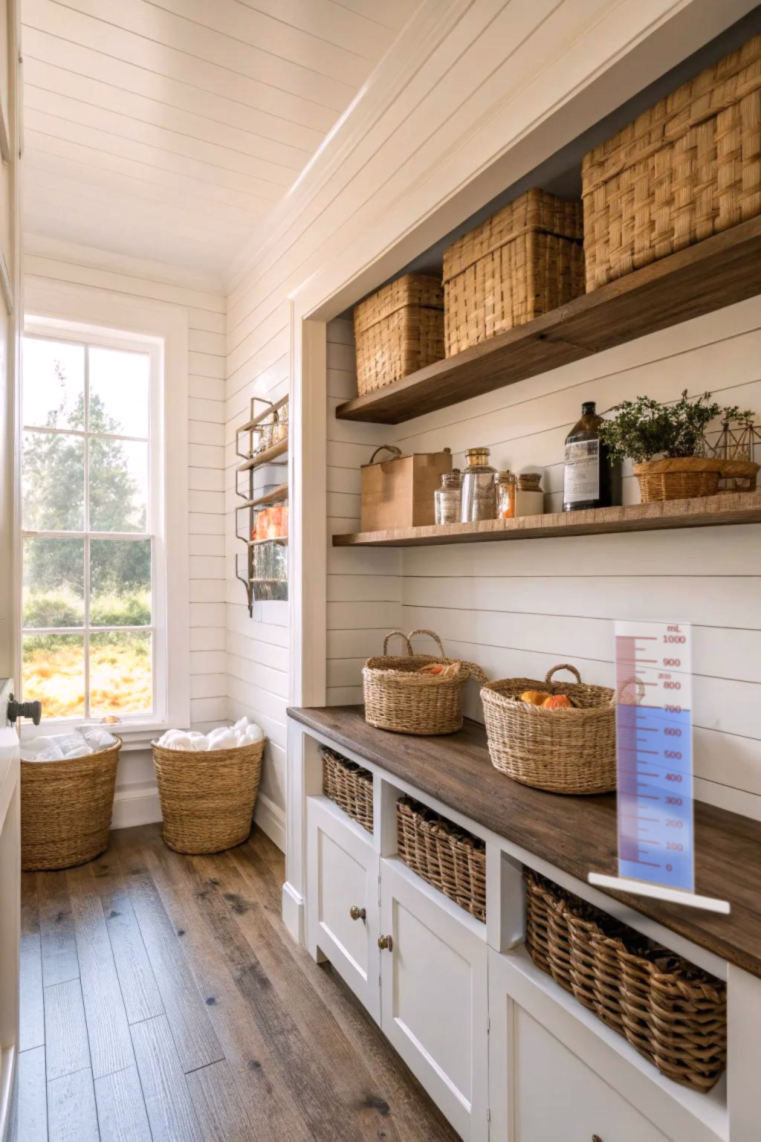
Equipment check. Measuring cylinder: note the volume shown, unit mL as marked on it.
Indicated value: 700 mL
